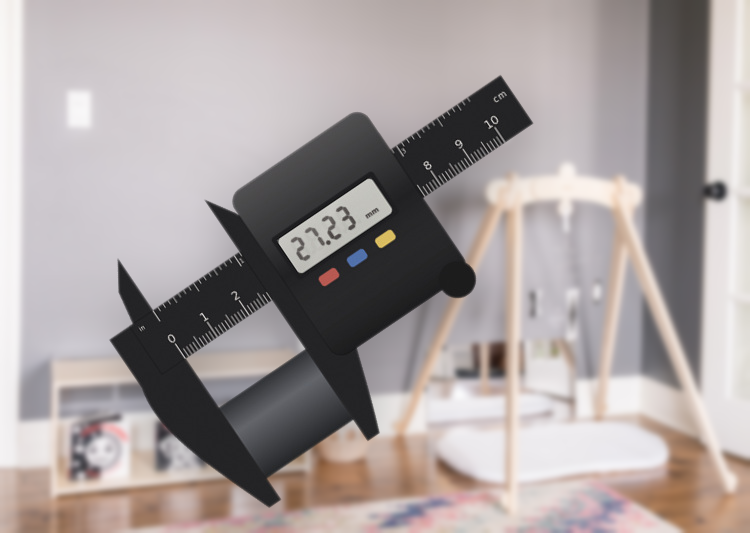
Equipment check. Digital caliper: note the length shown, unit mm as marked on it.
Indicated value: 27.23 mm
